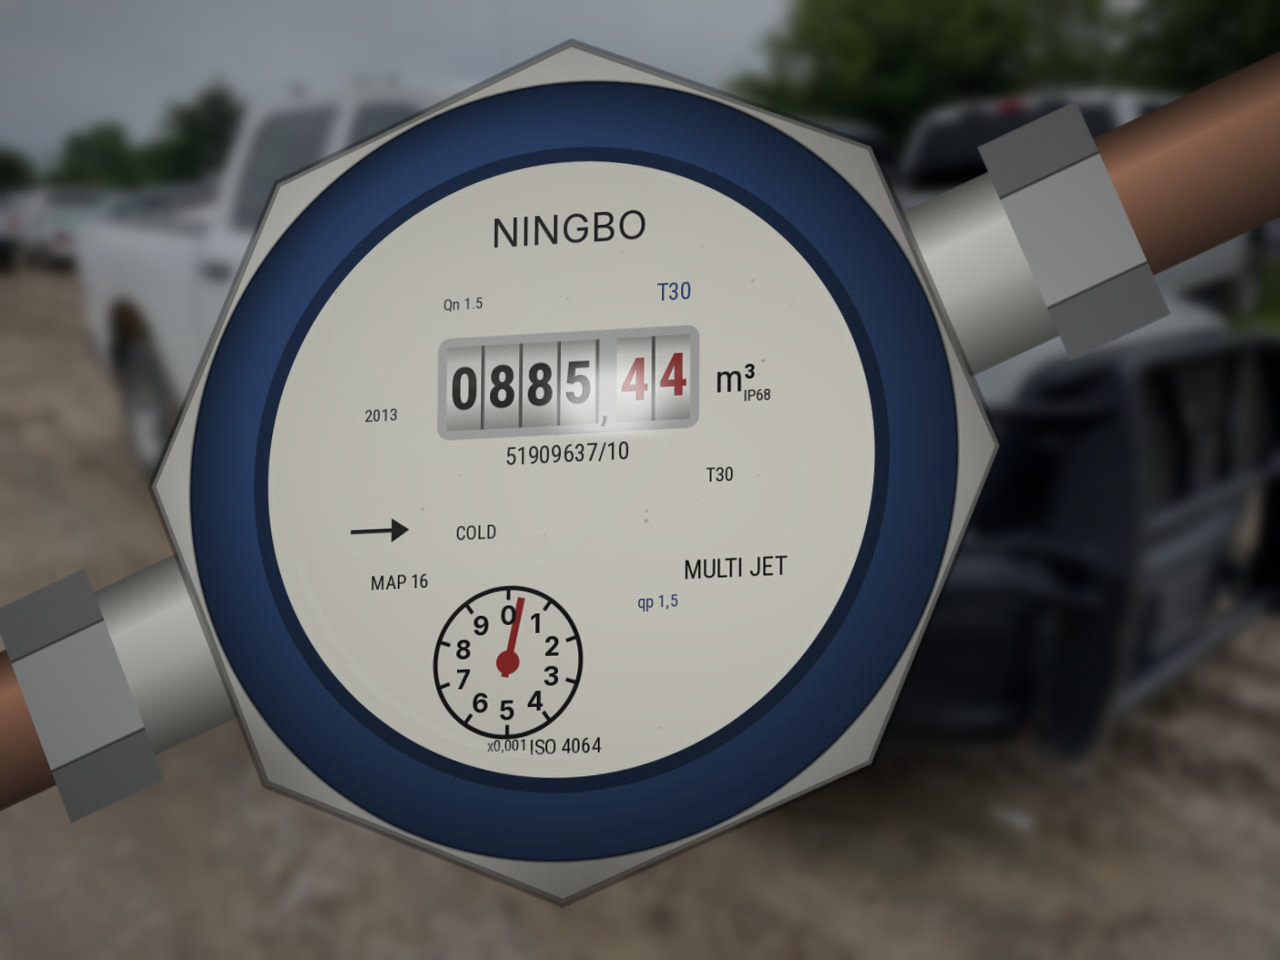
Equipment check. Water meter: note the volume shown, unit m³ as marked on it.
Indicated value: 885.440 m³
